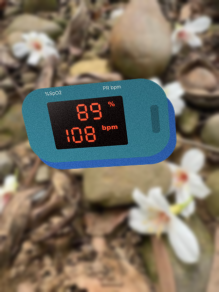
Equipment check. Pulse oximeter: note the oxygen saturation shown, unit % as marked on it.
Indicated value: 89 %
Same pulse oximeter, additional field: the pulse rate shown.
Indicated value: 108 bpm
